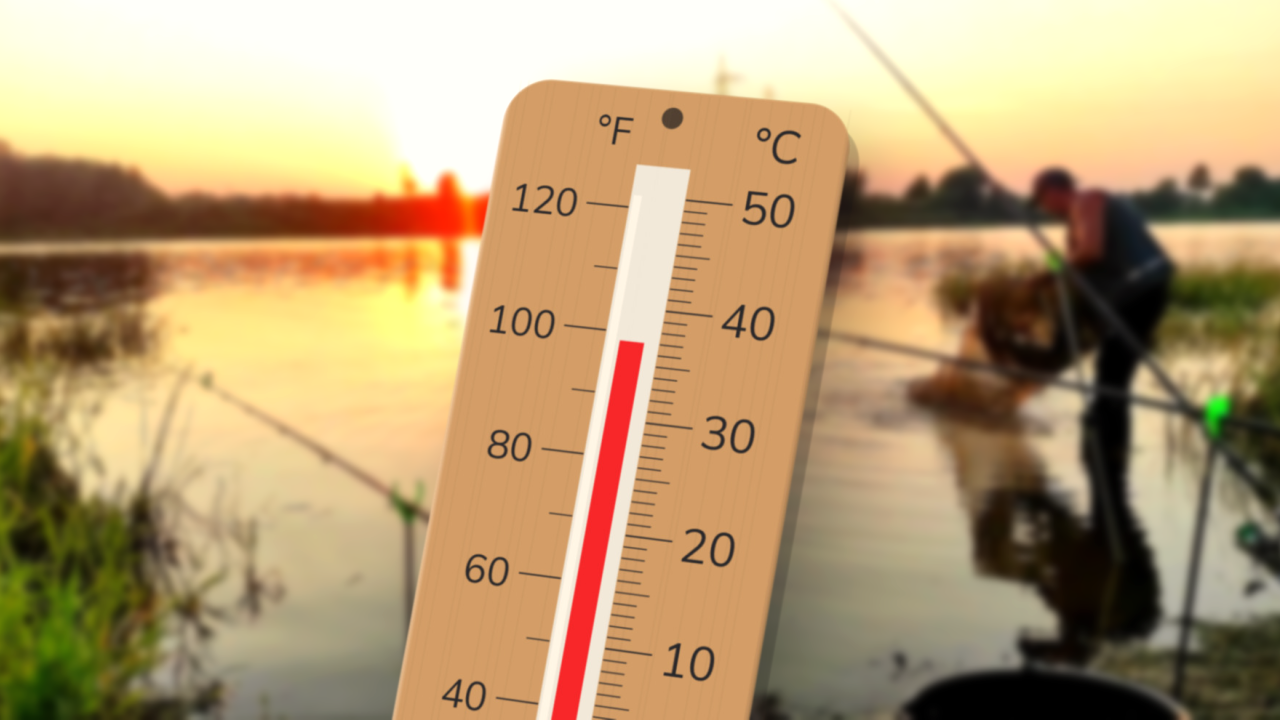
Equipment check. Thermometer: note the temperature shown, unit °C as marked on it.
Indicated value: 37 °C
